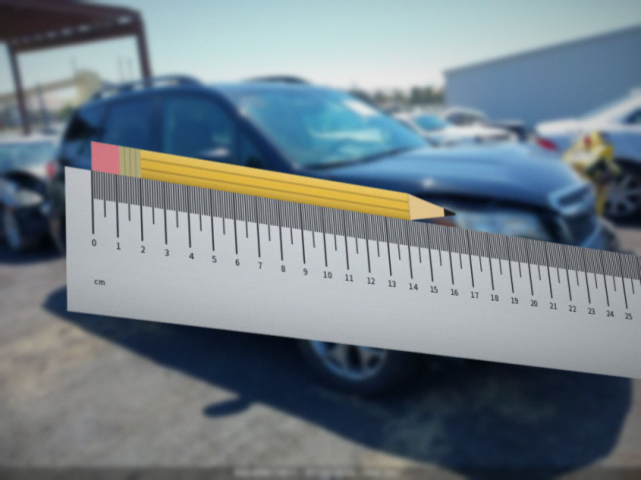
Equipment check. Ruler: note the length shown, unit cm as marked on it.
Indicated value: 16.5 cm
